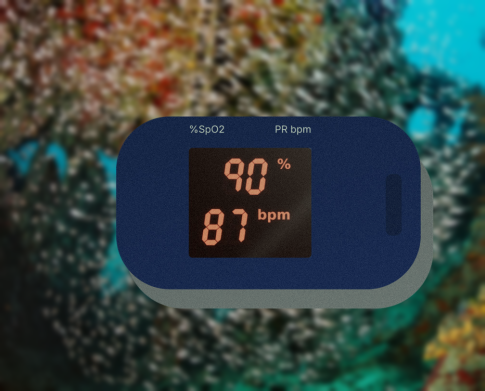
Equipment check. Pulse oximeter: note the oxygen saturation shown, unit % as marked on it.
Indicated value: 90 %
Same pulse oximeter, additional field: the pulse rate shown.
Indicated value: 87 bpm
